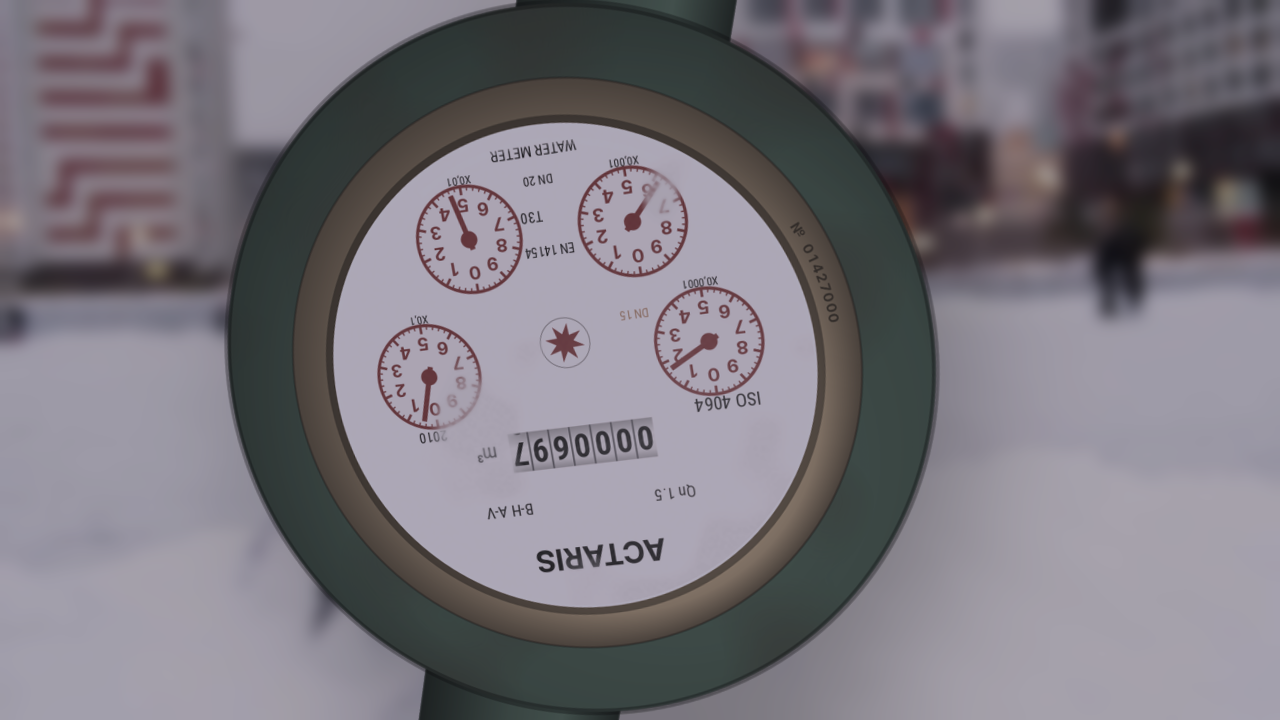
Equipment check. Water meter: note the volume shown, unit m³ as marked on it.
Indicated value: 697.0461 m³
